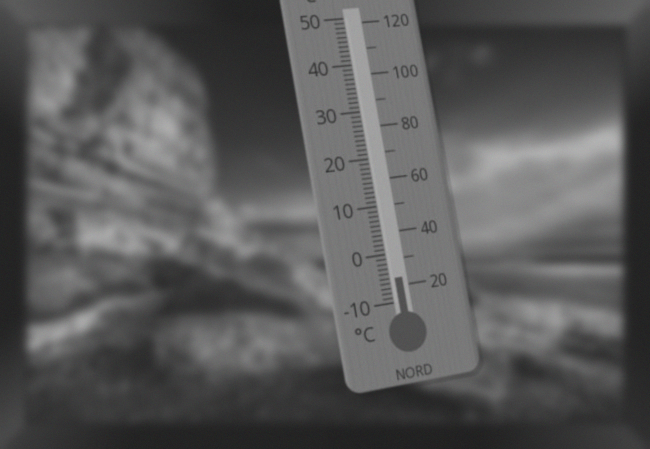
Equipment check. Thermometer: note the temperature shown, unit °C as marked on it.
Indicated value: -5 °C
